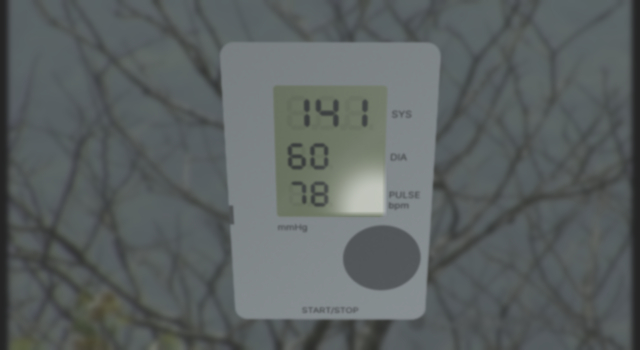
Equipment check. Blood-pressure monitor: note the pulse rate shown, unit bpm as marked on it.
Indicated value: 78 bpm
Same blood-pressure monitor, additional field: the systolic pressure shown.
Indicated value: 141 mmHg
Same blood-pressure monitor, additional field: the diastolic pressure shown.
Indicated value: 60 mmHg
